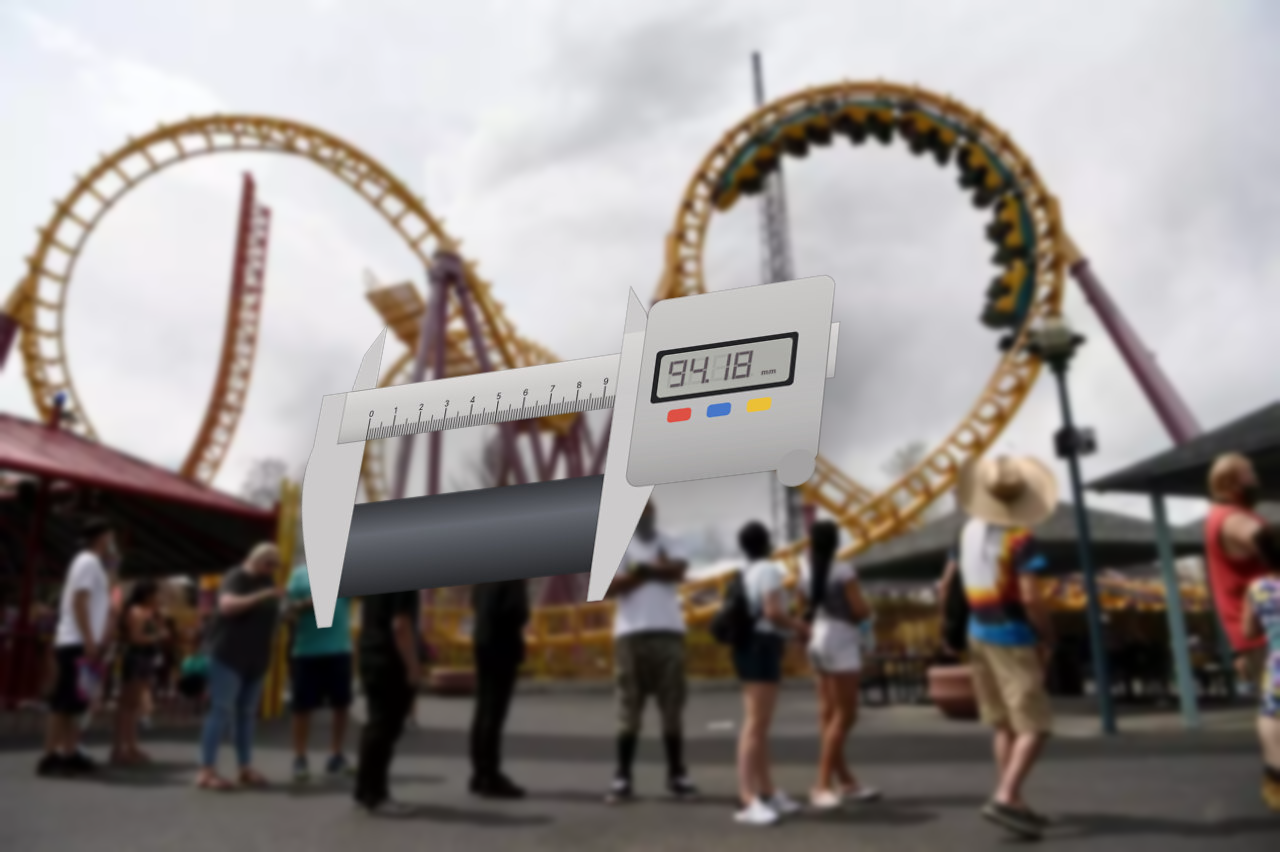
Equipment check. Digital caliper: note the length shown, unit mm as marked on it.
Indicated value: 94.18 mm
